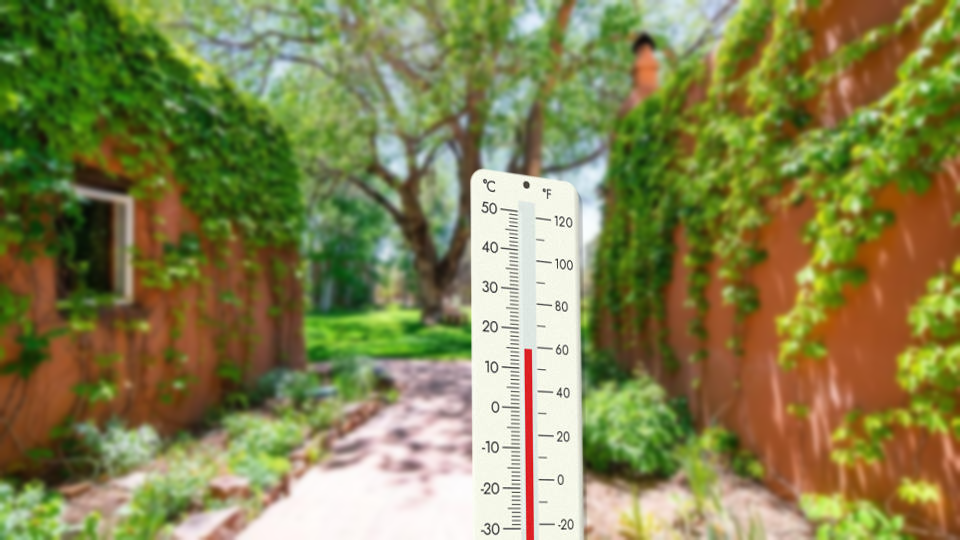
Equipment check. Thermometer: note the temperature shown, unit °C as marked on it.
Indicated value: 15 °C
